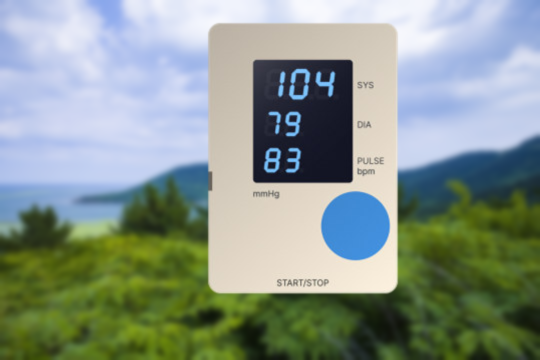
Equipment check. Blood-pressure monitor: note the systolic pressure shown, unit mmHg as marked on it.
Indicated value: 104 mmHg
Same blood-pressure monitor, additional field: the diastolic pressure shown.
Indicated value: 79 mmHg
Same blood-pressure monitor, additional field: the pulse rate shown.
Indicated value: 83 bpm
